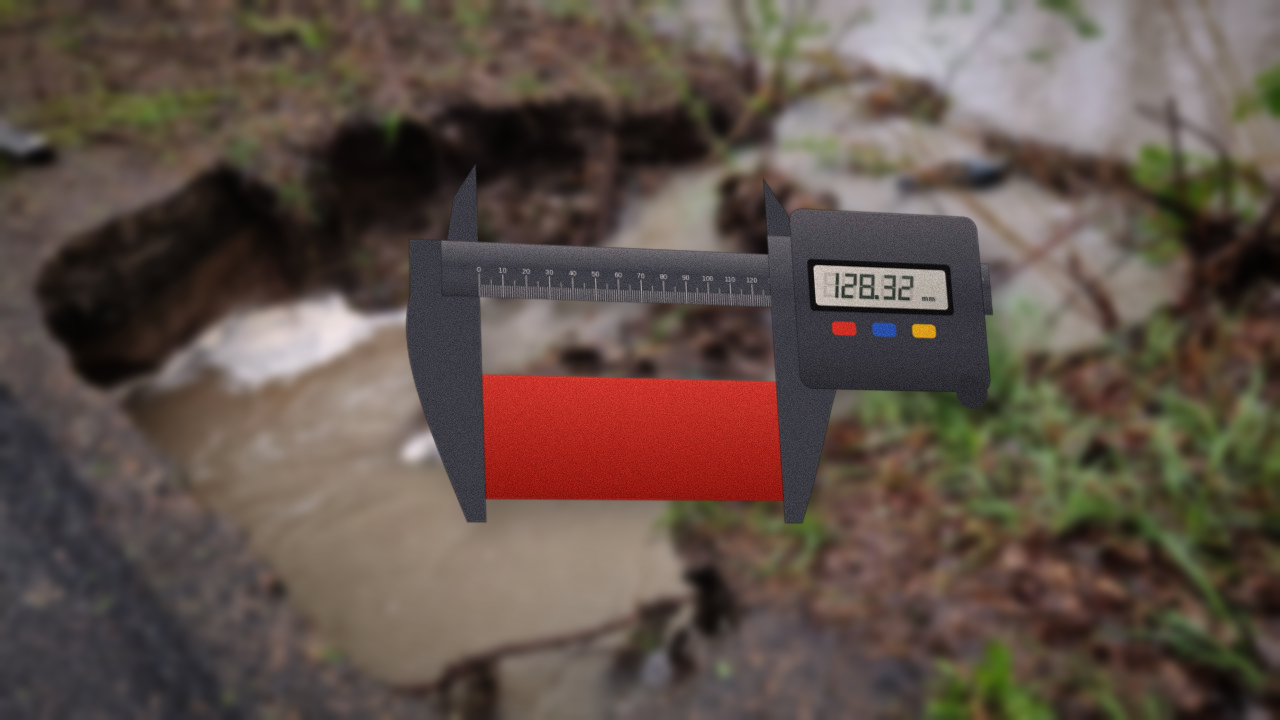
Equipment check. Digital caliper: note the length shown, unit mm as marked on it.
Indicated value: 128.32 mm
